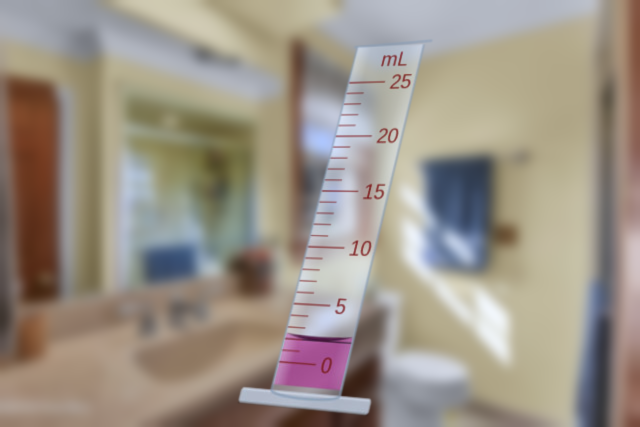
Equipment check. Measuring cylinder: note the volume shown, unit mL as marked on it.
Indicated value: 2 mL
